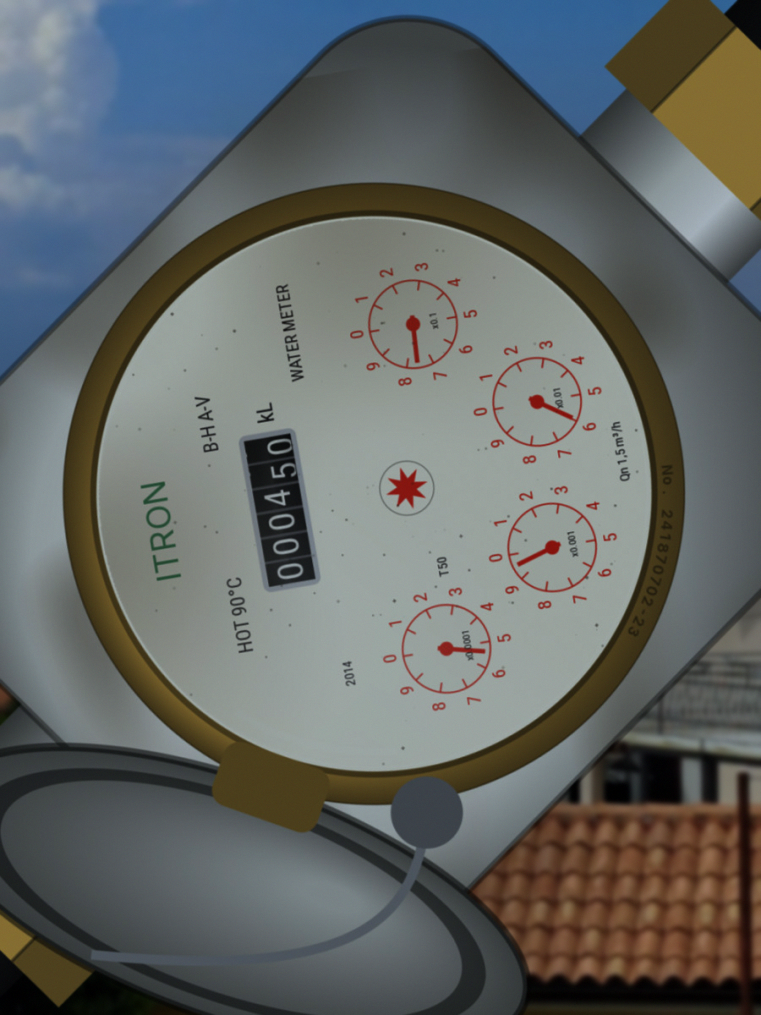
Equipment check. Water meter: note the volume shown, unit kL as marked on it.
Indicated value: 449.7595 kL
